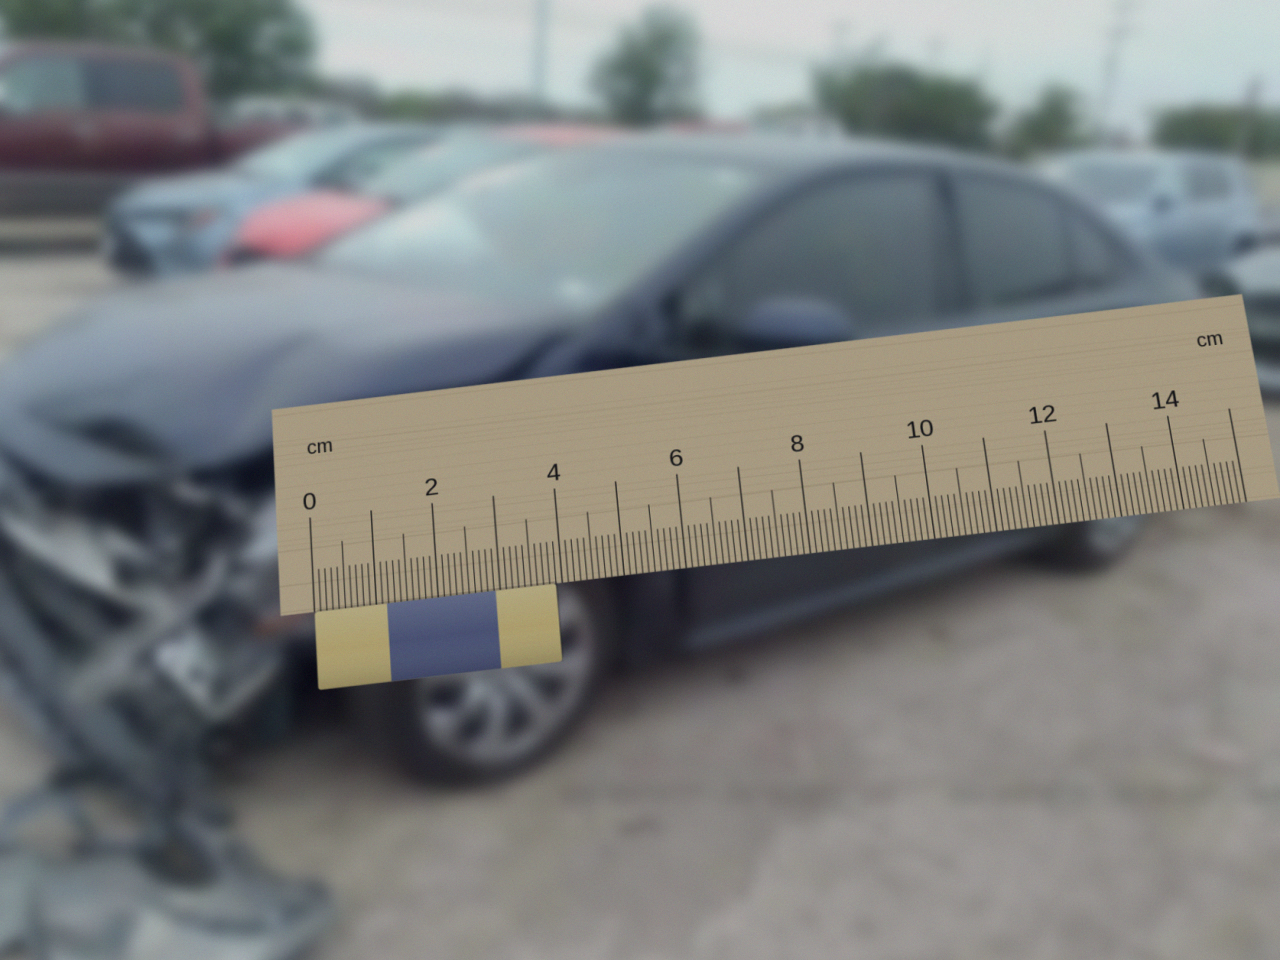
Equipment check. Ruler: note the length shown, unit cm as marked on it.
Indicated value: 3.9 cm
